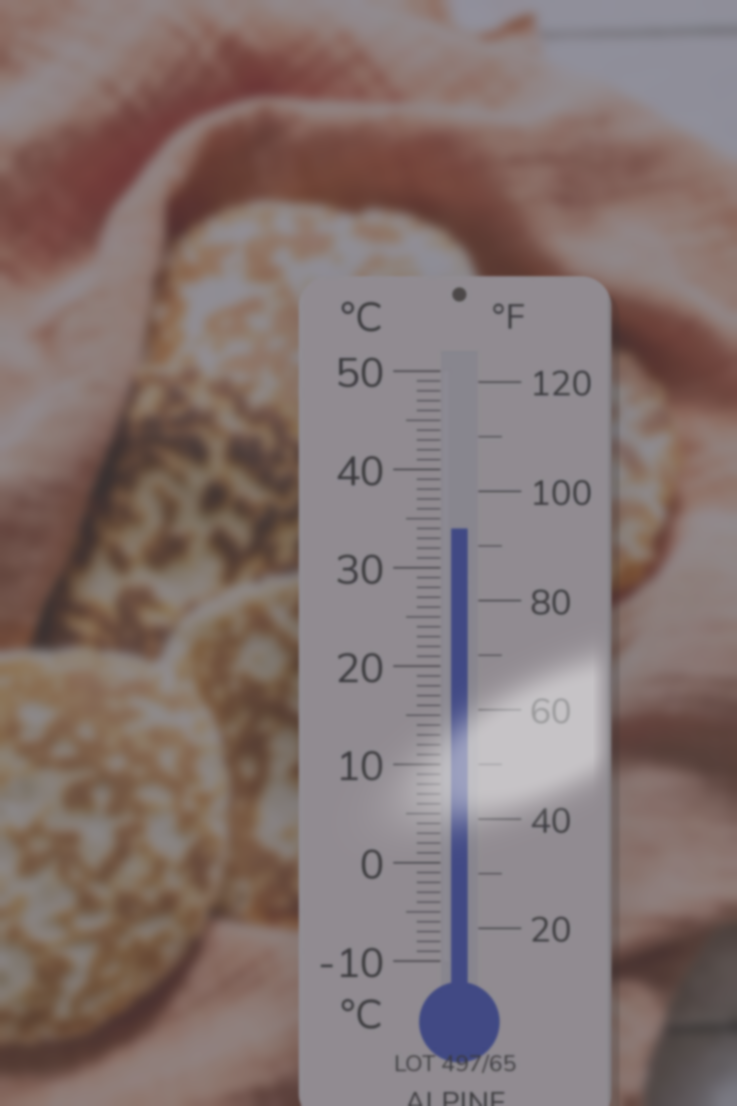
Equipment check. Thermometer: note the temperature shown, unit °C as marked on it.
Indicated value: 34 °C
